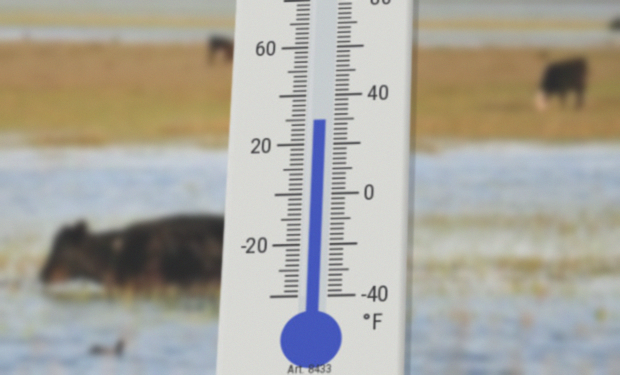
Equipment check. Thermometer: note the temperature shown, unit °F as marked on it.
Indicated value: 30 °F
